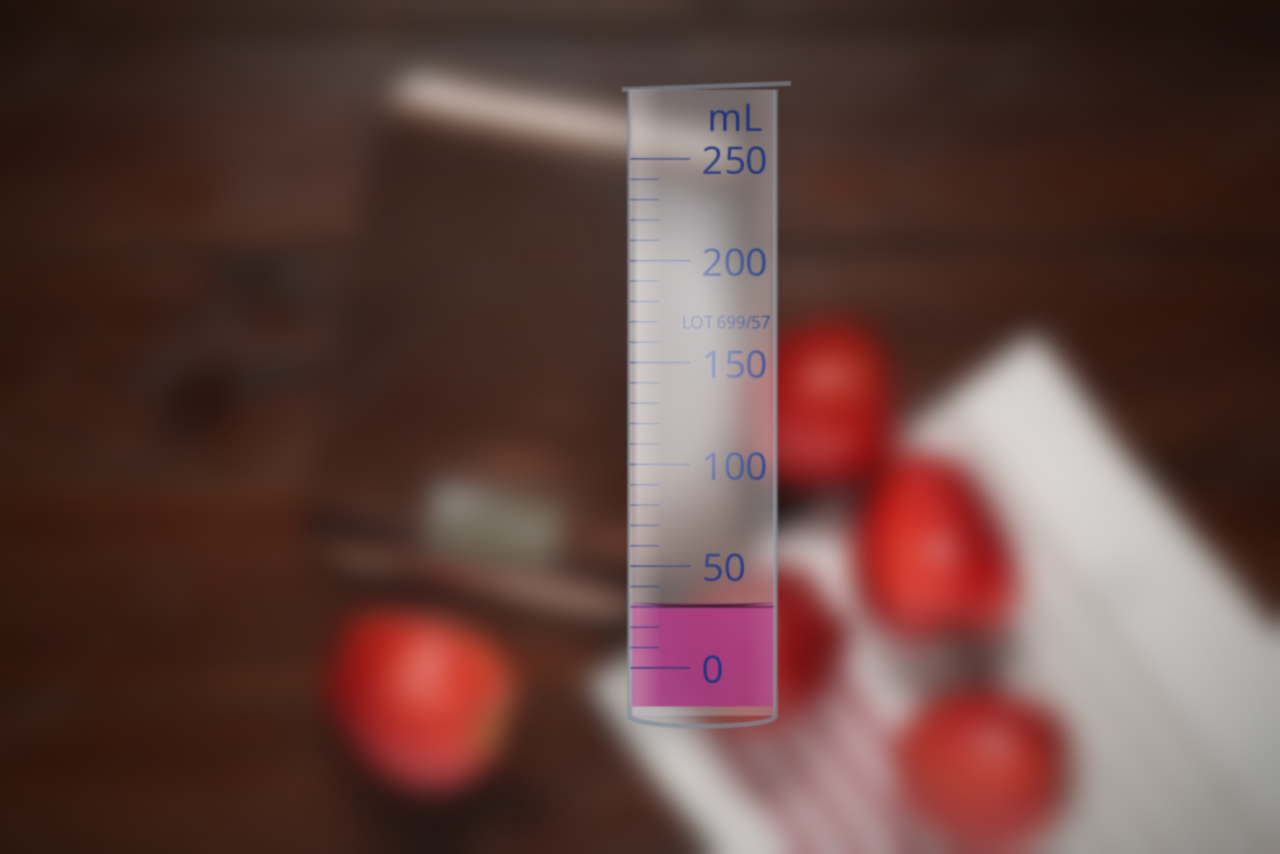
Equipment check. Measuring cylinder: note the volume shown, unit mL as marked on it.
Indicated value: 30 mL
